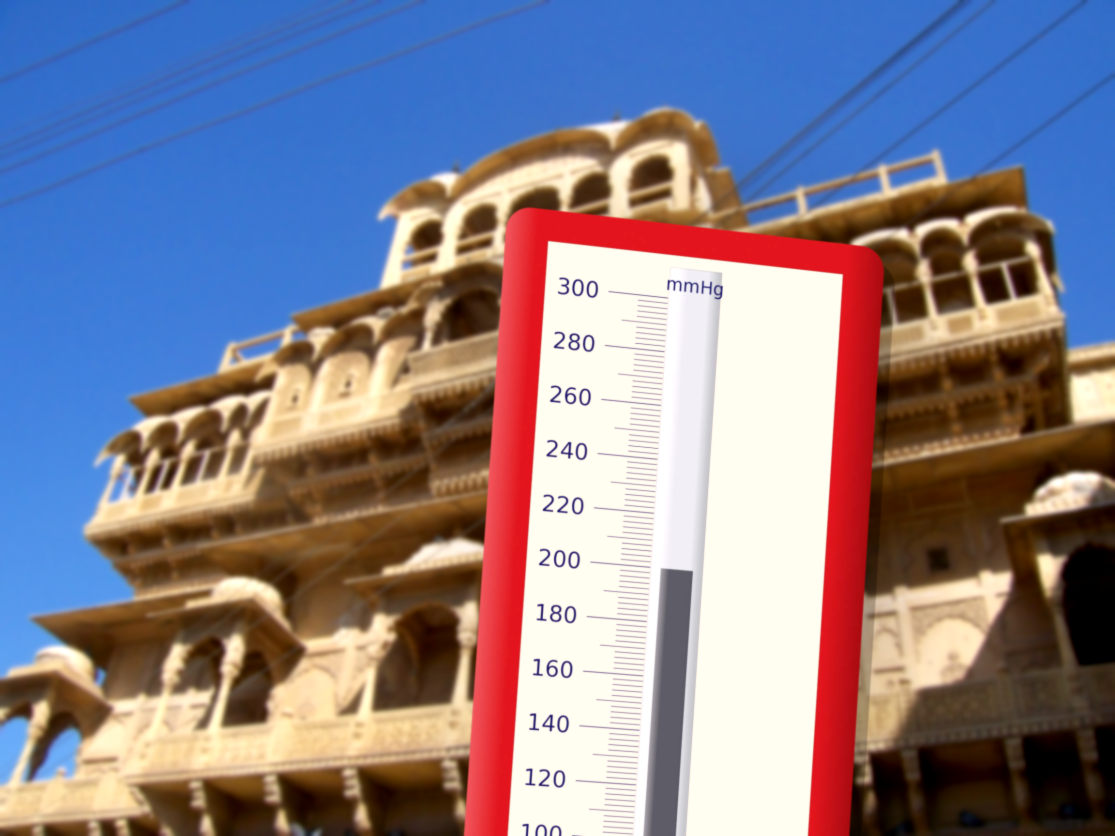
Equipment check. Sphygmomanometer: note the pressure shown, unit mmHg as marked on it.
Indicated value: 200 mmHg
